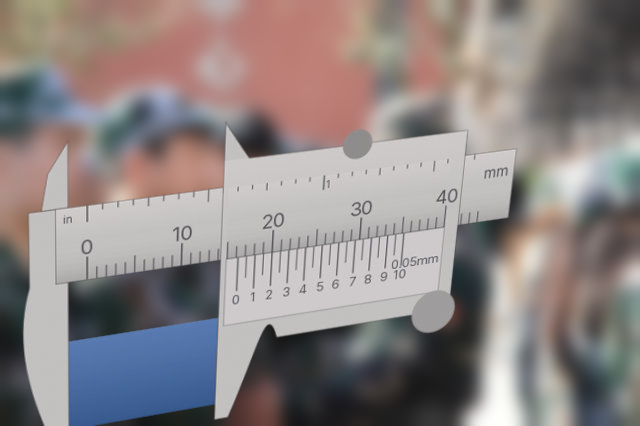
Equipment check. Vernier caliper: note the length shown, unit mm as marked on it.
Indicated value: 16.2 mm
